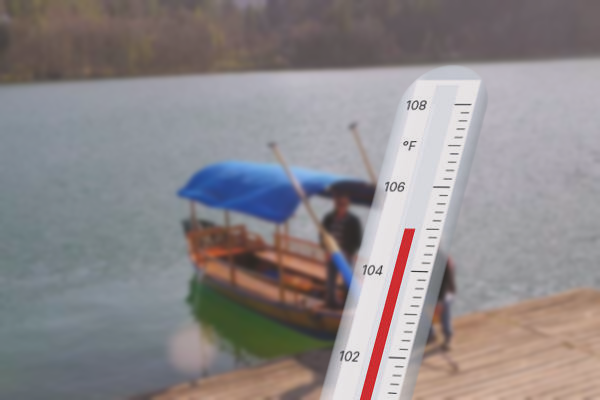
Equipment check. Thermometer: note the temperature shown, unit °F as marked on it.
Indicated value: 105 °F
